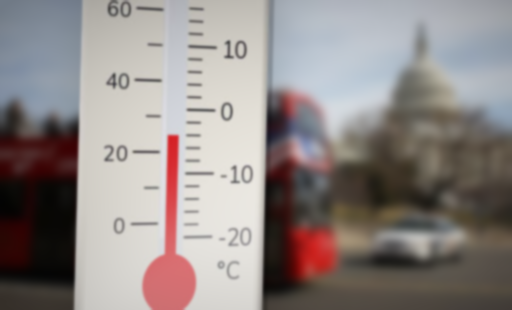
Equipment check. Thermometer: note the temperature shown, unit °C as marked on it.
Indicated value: -4 °C
